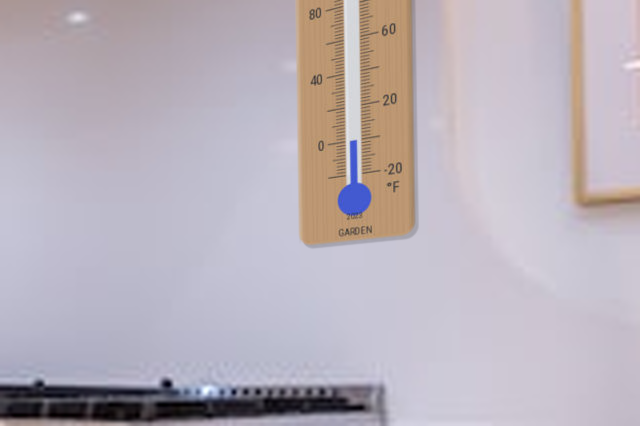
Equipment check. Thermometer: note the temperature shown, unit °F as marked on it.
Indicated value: 0 °F
